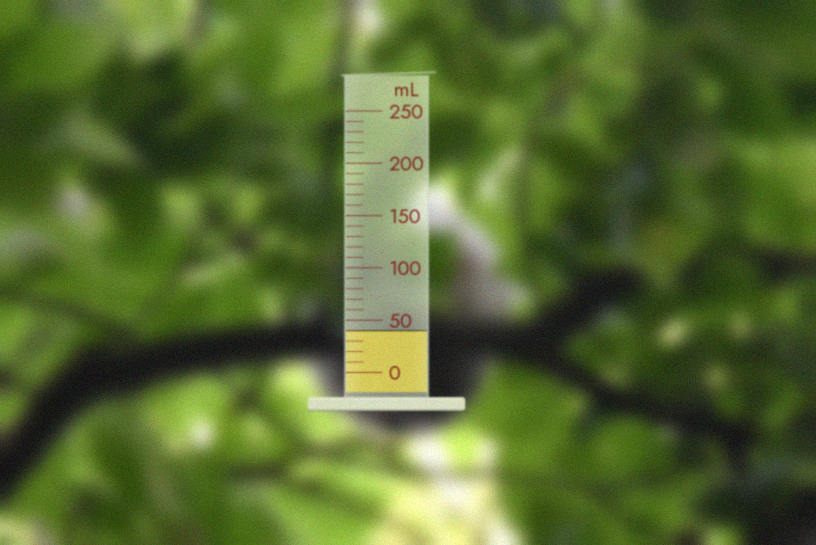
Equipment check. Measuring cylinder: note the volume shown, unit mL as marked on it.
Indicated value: 40 mL
